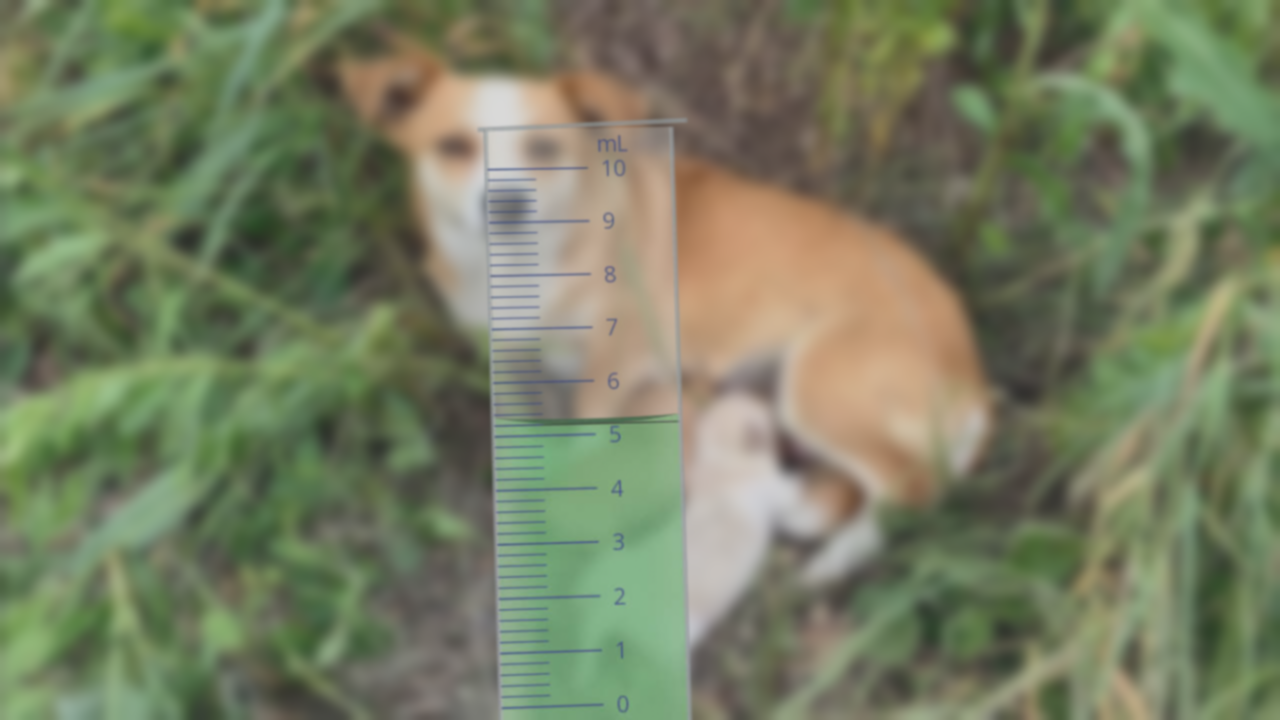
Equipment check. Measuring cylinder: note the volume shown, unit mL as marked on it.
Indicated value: 5.2 mL
